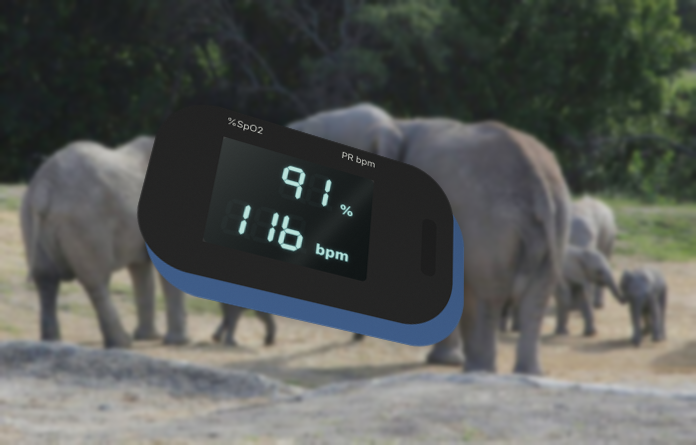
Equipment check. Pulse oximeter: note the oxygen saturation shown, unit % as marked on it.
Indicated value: 91 %
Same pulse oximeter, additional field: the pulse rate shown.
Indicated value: 116 bpm
